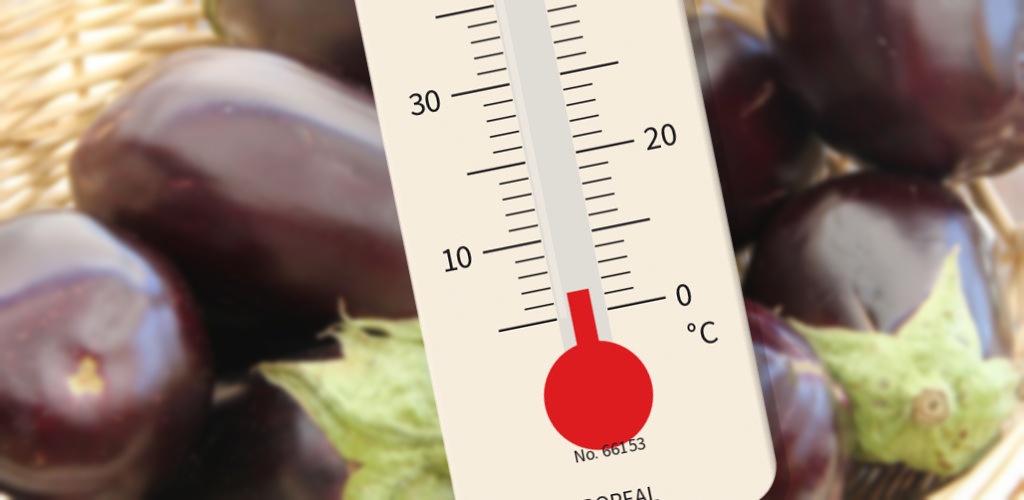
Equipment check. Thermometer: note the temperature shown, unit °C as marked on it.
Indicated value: 3 °C
